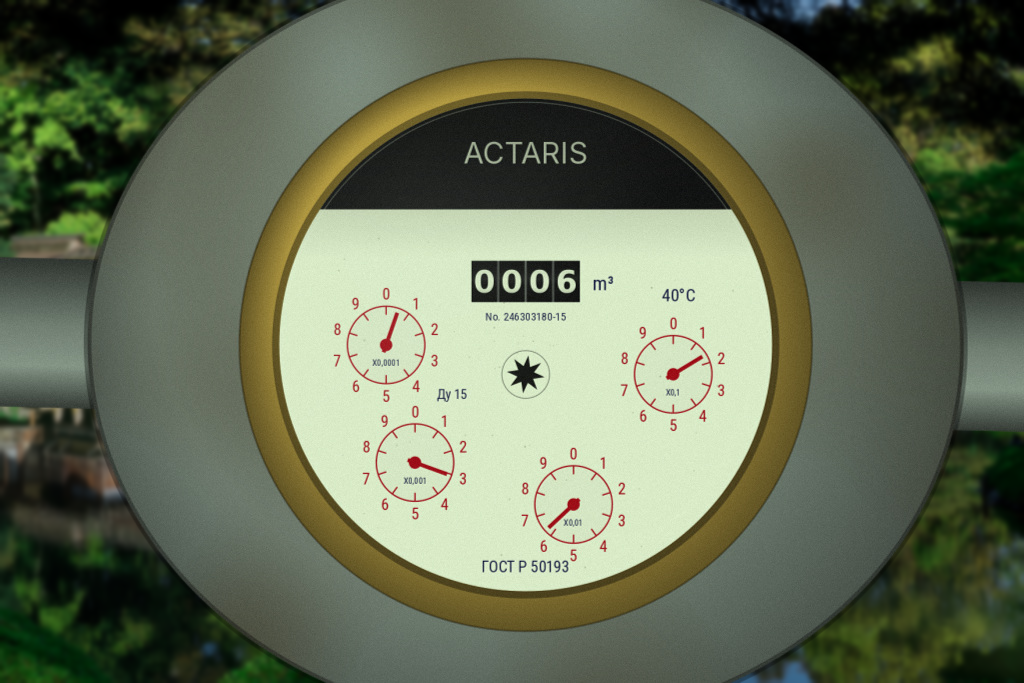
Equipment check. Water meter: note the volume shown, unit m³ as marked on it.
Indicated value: 6.1630 m³
